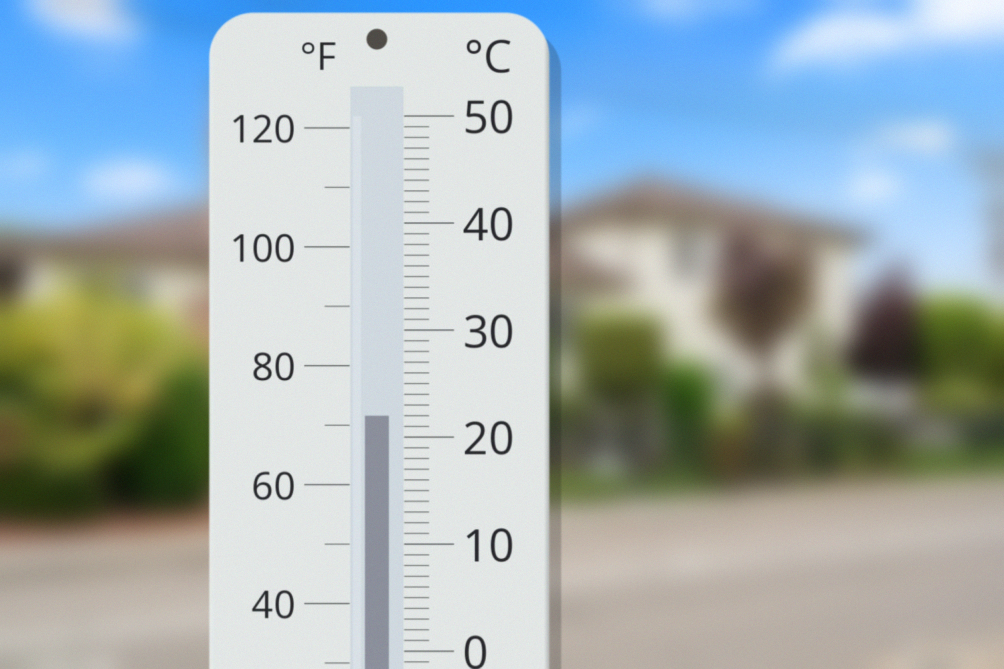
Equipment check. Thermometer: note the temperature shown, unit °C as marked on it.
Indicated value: 22 °C
